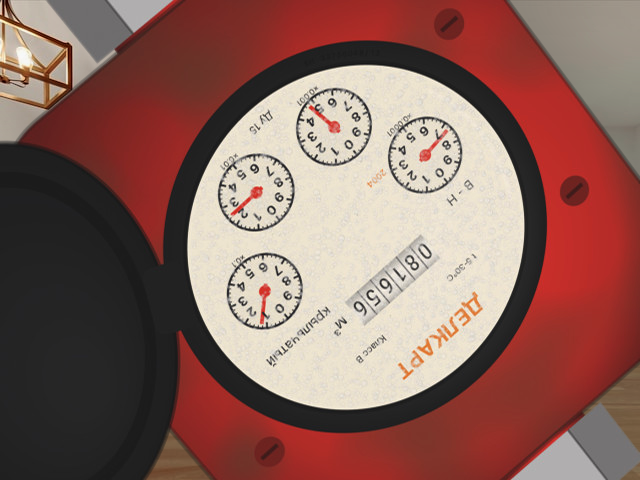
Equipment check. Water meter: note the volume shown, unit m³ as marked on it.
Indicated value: 81656.1247 m³
